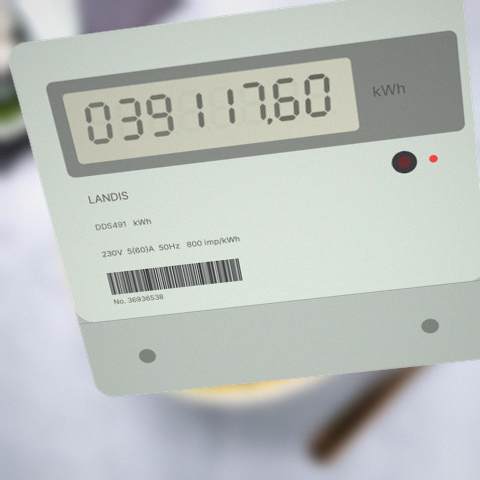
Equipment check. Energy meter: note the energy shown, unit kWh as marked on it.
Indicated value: 39117.60 kWh
